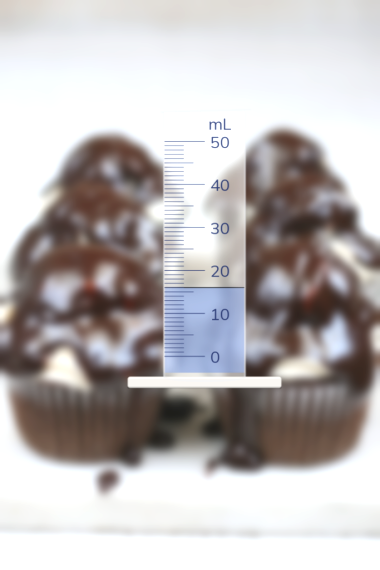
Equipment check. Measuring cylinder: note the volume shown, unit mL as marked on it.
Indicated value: 16 mL
